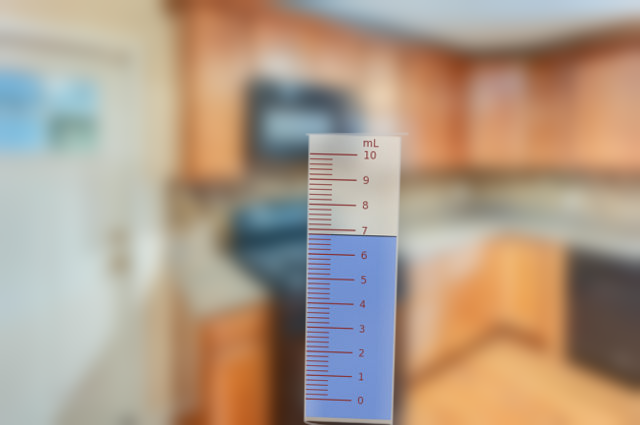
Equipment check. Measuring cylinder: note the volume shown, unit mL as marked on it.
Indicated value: 6.8 mL
